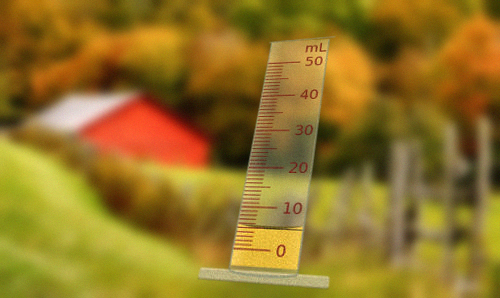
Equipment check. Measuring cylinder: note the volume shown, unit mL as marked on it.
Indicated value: 5 mL
